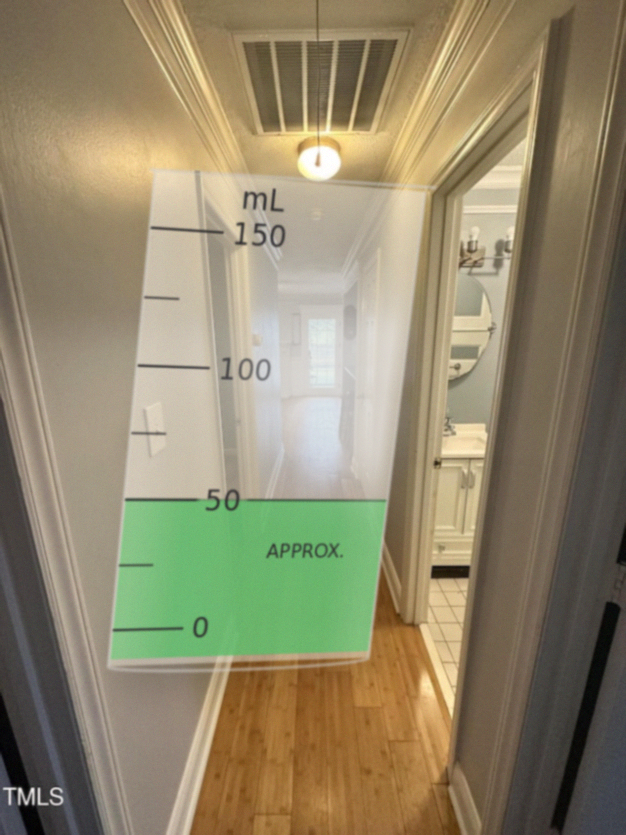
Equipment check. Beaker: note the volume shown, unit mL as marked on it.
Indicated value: 50 mL
